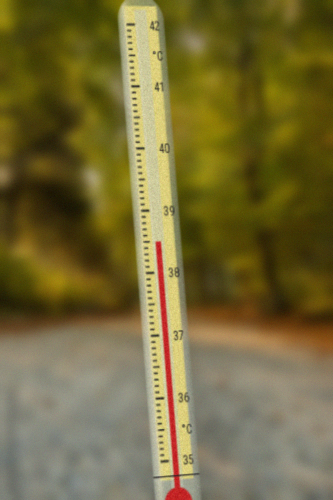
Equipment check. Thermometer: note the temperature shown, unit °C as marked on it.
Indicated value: 38.5 °C
